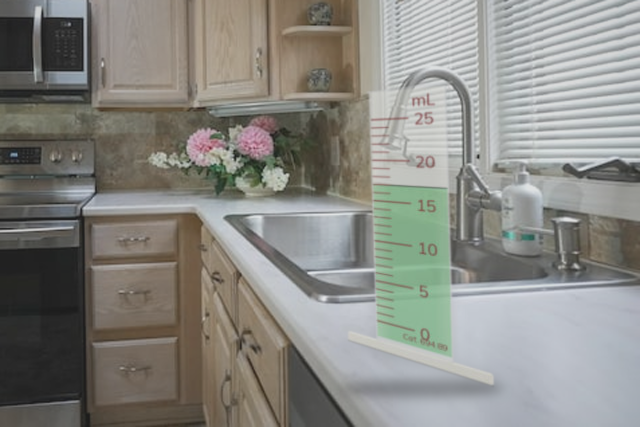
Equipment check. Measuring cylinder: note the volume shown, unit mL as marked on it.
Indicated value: 17 mL
